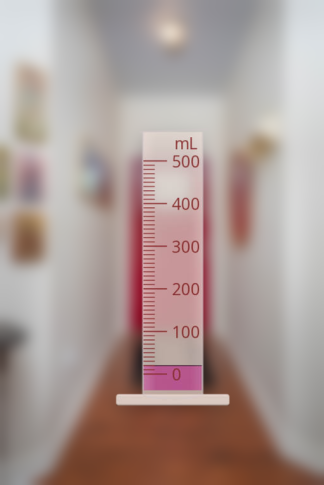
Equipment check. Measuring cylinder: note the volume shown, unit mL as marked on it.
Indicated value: 20 mL
